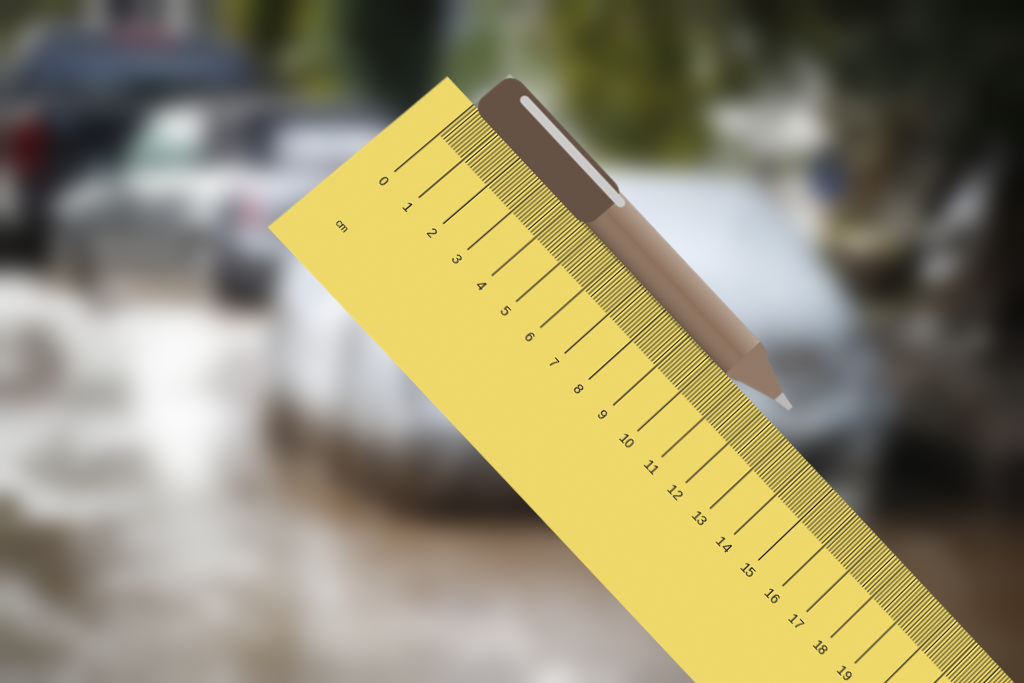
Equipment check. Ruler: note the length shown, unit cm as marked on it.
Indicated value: 12.5 cm
